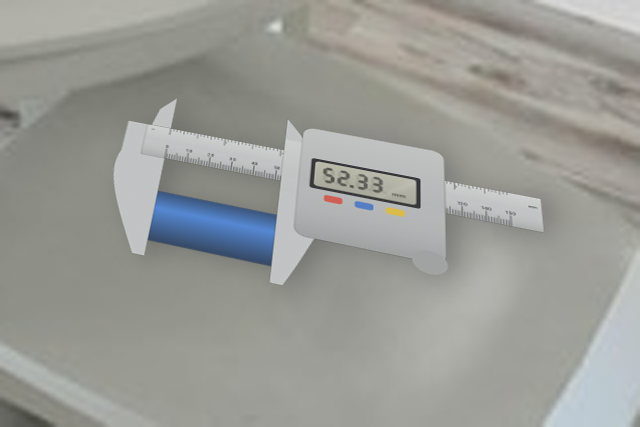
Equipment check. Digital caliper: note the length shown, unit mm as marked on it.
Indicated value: 52.33 mm
